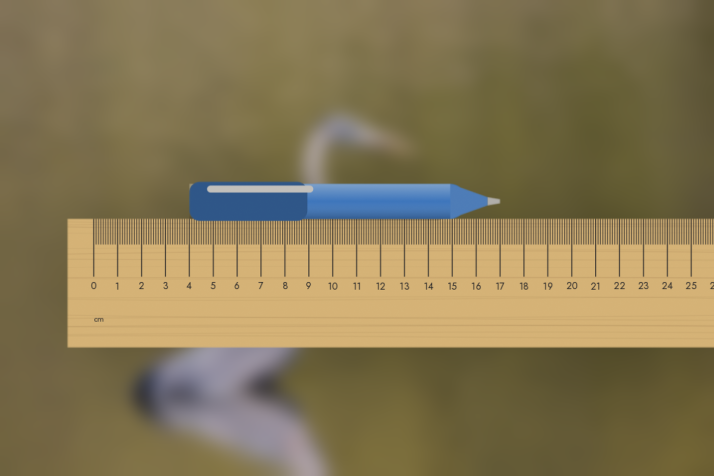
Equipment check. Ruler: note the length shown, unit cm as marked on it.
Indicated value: 13 cm
